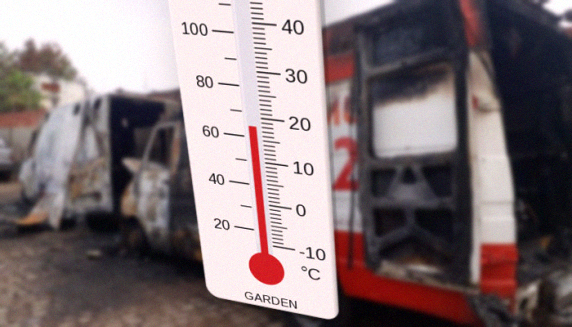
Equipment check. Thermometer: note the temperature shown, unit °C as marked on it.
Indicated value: 18 °C
